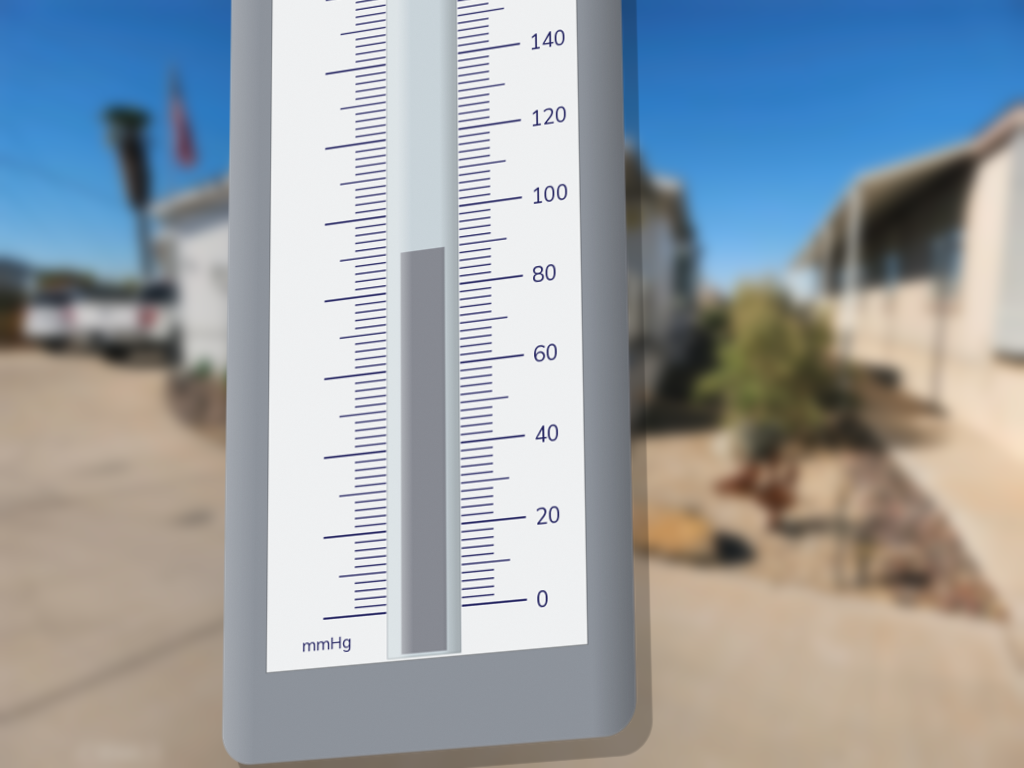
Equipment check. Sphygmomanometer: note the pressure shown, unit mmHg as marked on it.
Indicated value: 90 mmHg
